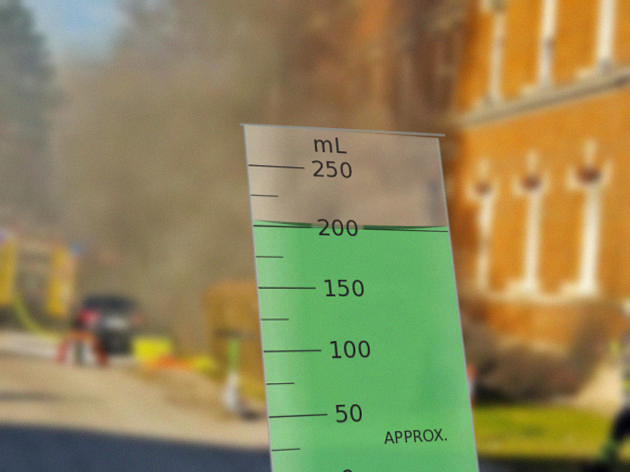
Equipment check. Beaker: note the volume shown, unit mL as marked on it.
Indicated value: 200 mL
